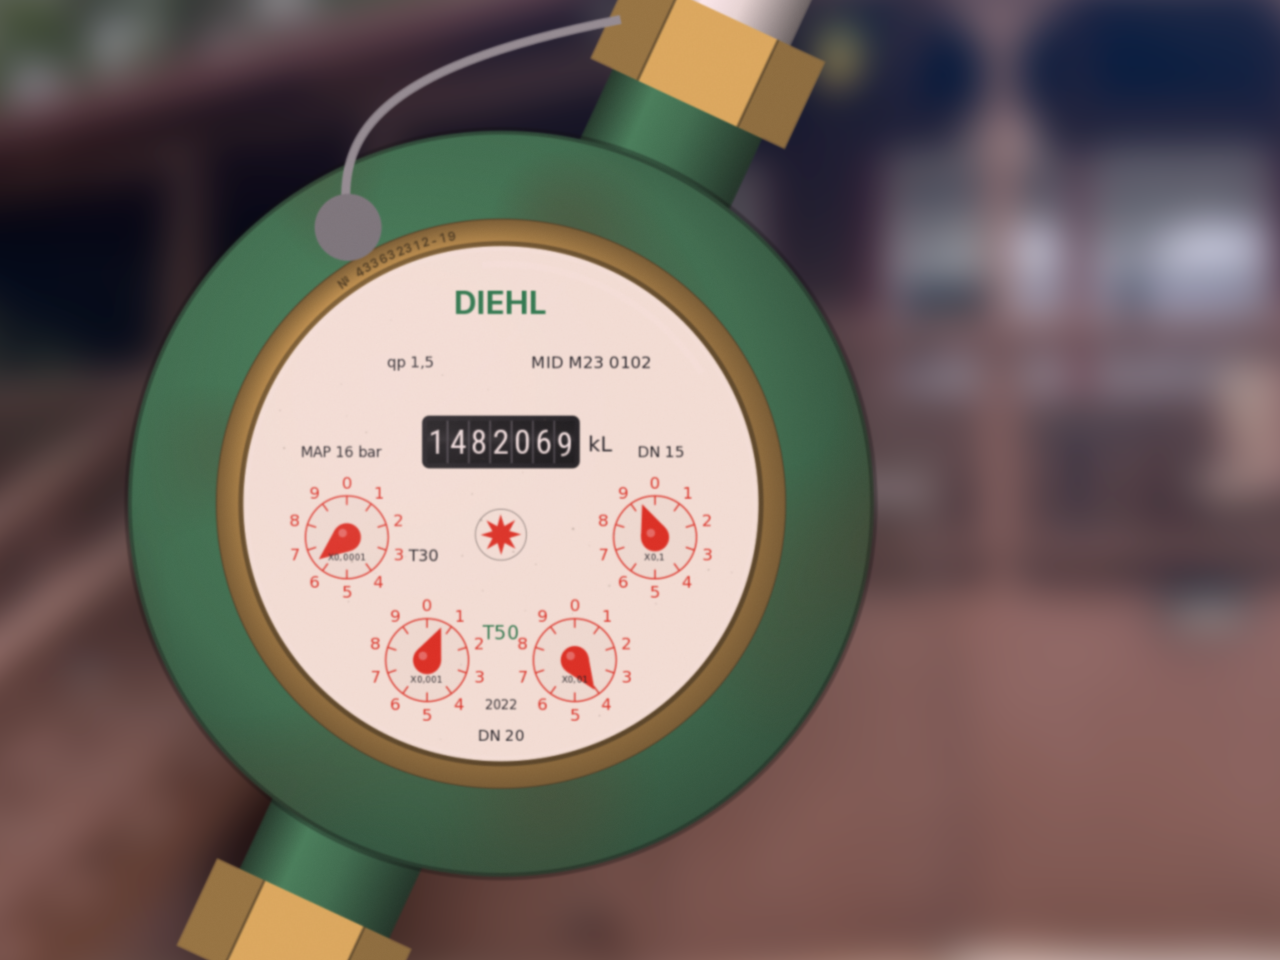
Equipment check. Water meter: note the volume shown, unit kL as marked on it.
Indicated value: 1482068.9406 kL
